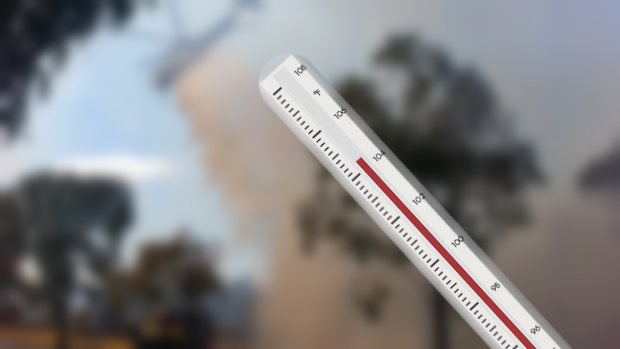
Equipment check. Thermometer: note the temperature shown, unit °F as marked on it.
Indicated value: 104.4 °F
